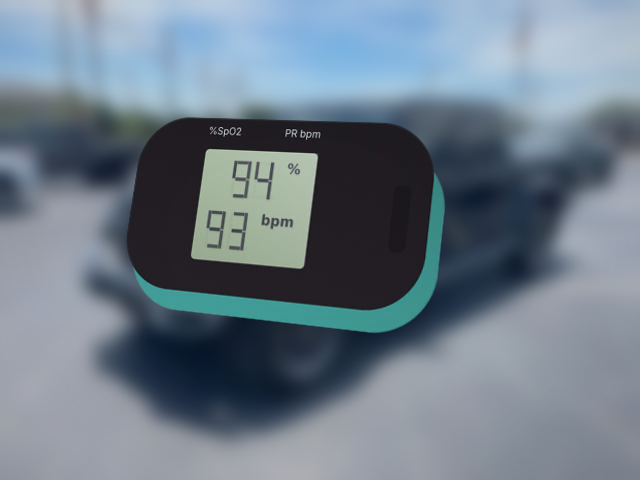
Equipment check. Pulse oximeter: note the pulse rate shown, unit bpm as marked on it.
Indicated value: 93 bpm
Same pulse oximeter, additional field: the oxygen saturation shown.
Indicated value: 94 %
